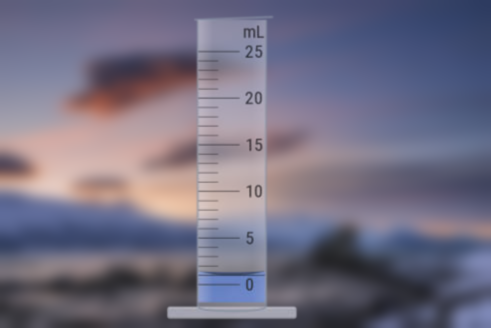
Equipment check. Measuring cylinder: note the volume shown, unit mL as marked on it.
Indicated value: 1 mL
